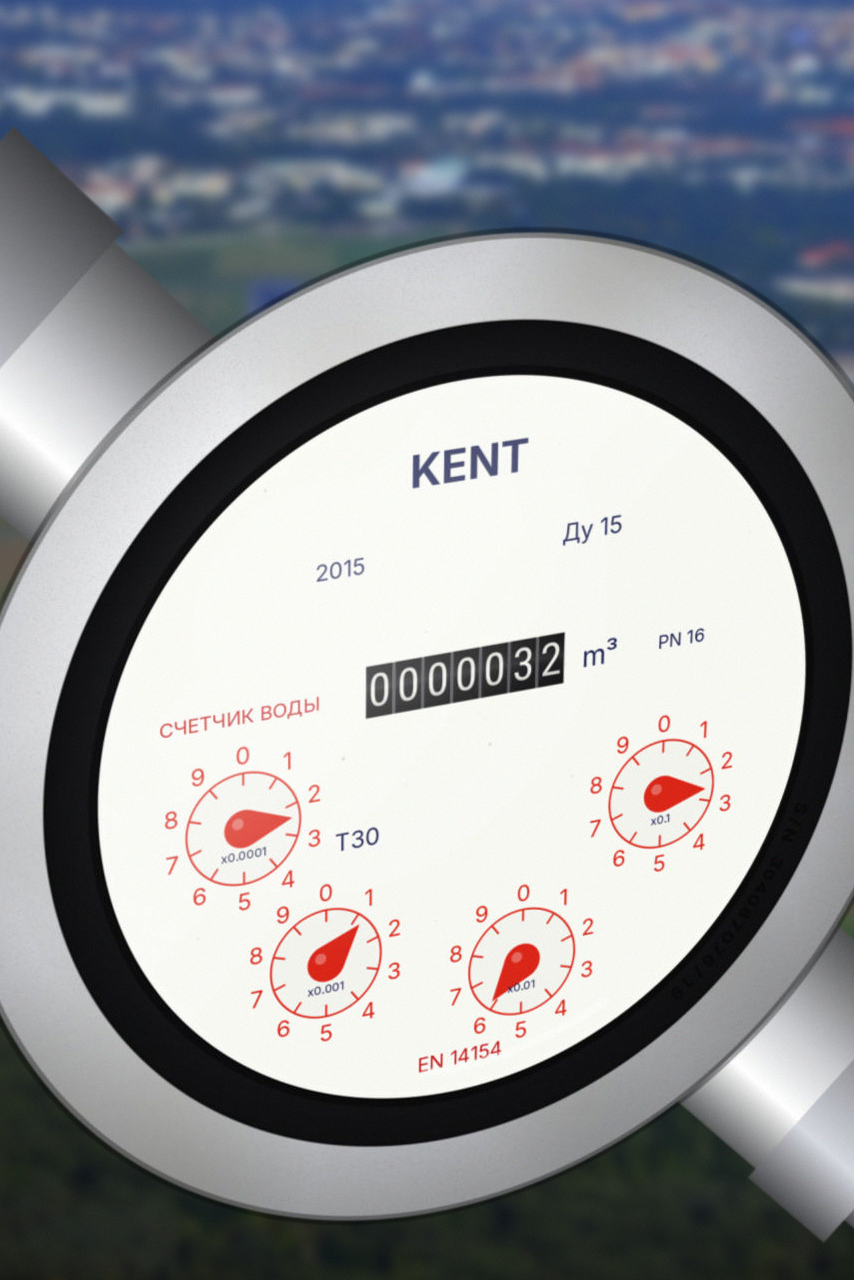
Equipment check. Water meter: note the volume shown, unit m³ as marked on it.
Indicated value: 32.2612 m³
